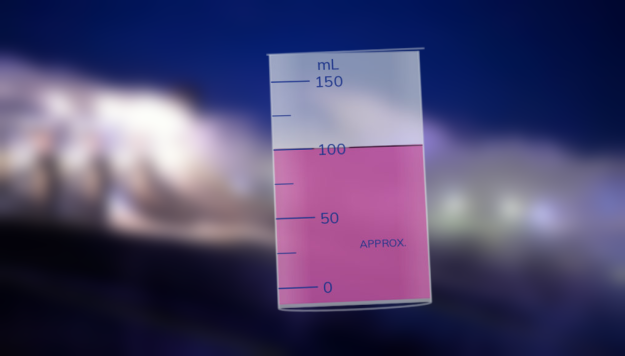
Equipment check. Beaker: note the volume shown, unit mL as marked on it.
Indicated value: 100 mL
